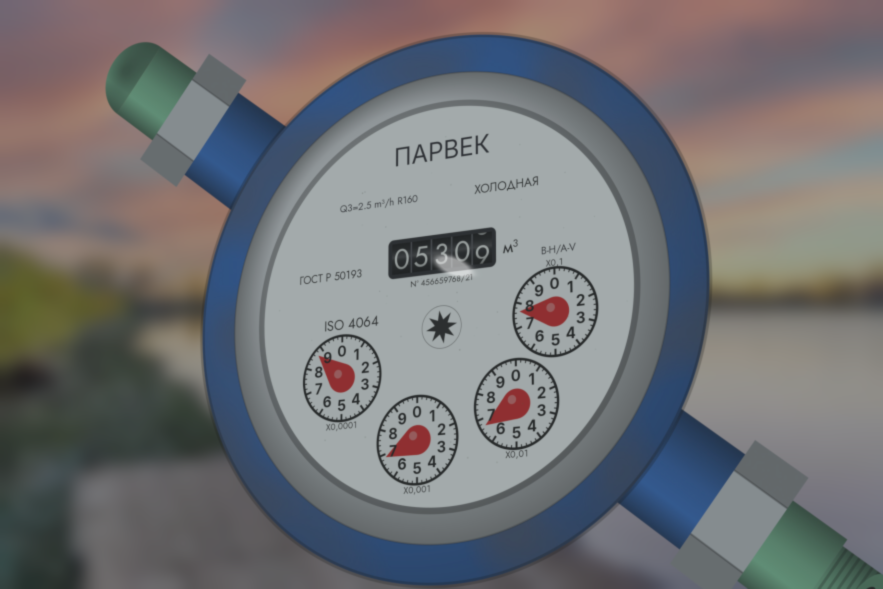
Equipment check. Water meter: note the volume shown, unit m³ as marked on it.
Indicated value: 5308.7668 m³
